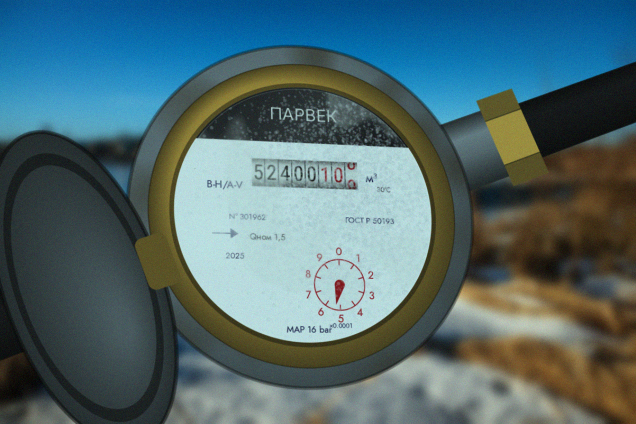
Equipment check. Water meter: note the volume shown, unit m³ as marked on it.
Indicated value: 52400.1085 m³
